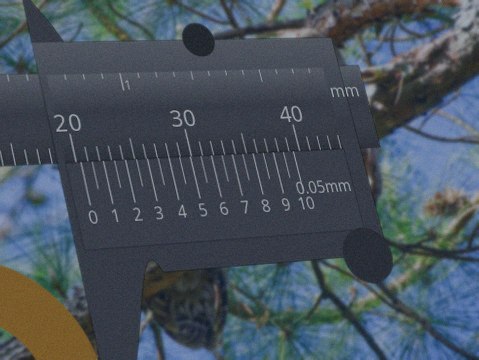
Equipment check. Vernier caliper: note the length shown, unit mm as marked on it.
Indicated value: 20.4 mm
